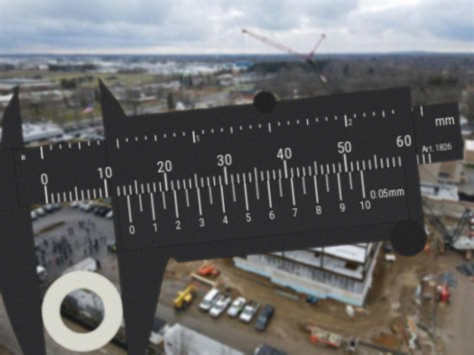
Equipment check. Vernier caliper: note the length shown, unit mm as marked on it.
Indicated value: 13.5 mm
